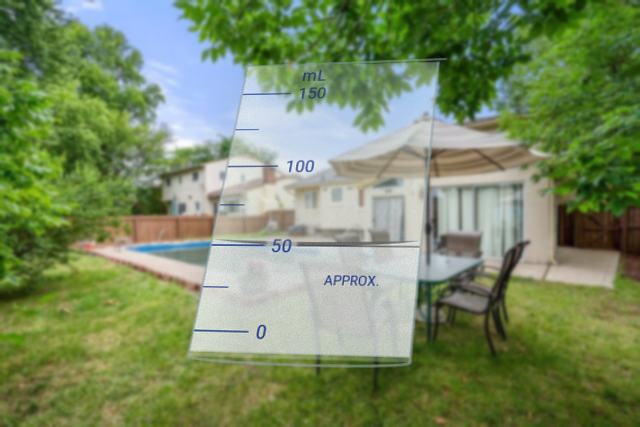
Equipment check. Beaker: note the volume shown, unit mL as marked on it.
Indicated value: 50 mL
